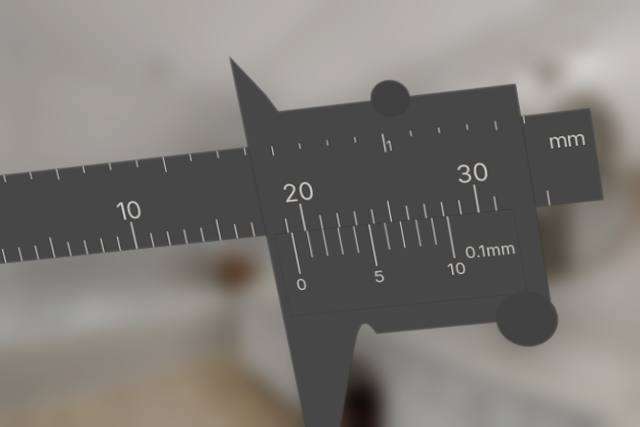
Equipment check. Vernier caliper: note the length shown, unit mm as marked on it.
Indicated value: 19.2 mm
